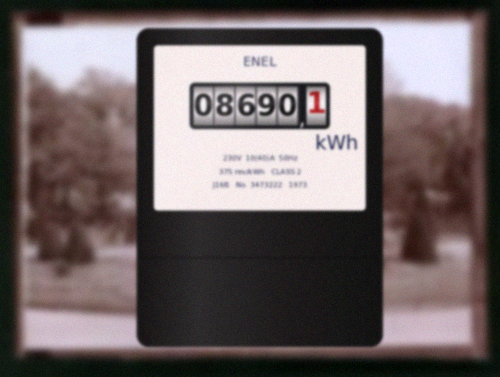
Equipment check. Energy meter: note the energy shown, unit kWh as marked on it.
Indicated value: 8690.1 kWh
